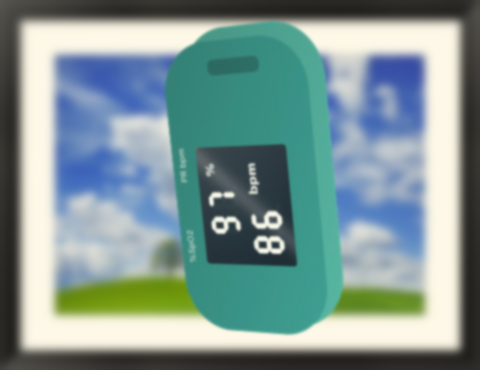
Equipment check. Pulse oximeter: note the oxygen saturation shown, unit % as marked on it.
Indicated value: 97 %
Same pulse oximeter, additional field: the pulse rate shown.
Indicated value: 86 bpm
